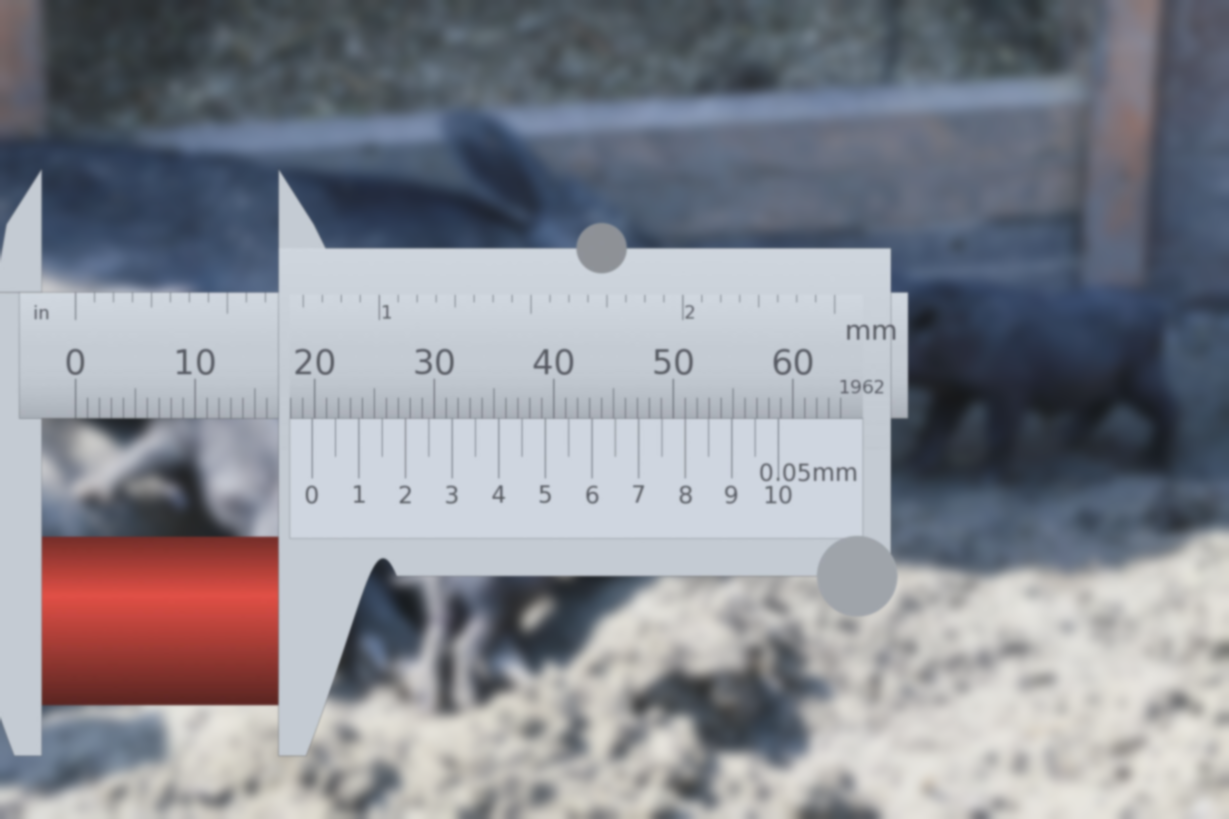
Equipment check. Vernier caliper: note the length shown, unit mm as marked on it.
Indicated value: 19.8 mm
